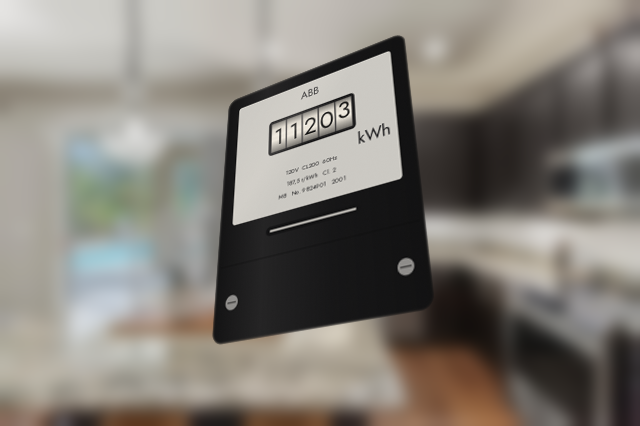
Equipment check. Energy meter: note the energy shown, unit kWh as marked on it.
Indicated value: 11203 kWh
